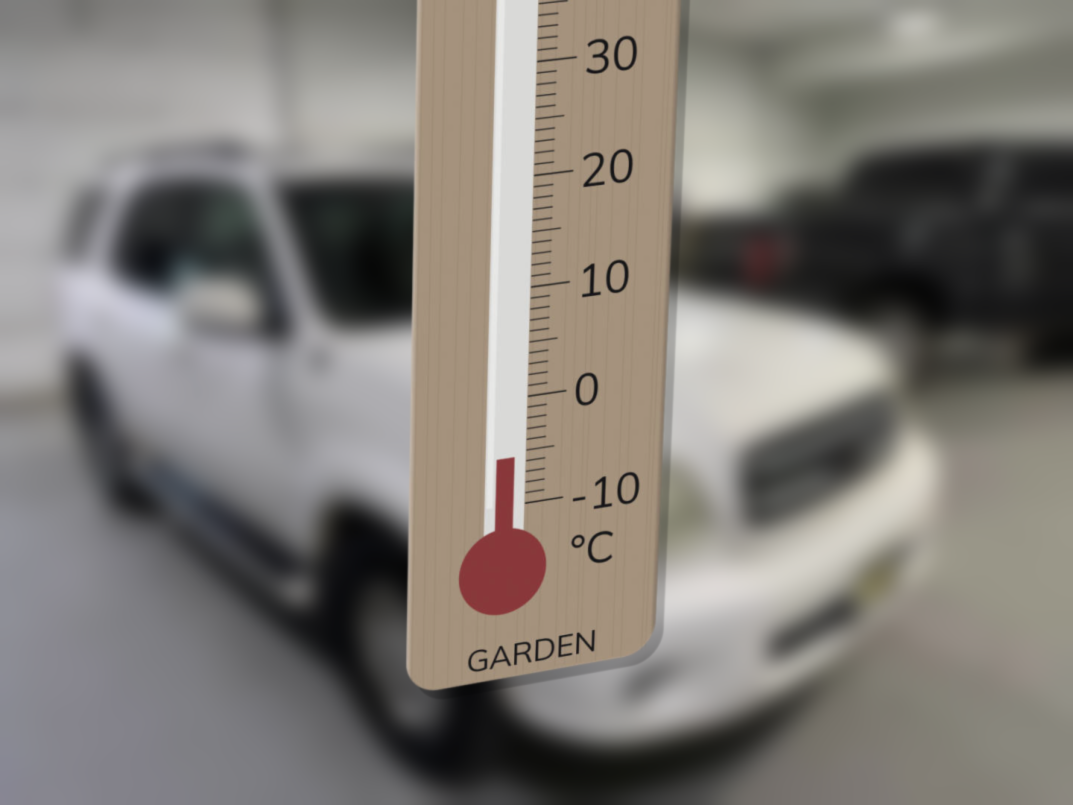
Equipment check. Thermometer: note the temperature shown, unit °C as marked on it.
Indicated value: -5.5 °C
